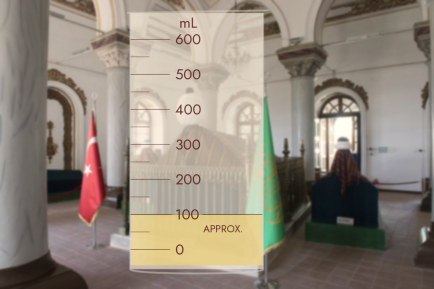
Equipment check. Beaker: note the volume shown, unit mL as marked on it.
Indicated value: 100 mL
